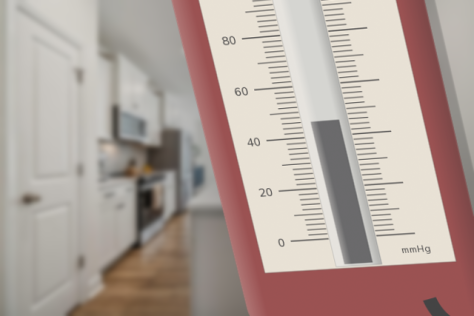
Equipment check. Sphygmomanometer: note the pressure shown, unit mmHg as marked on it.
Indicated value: 46 mmHg
